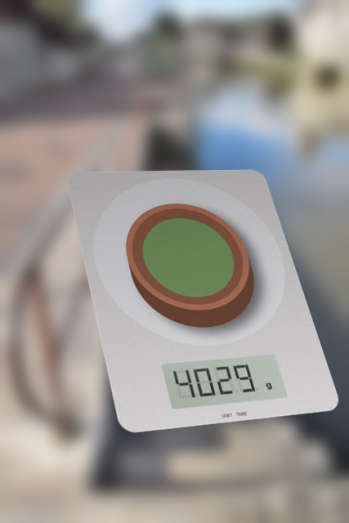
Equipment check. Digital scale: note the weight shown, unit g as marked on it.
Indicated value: 4029 g
